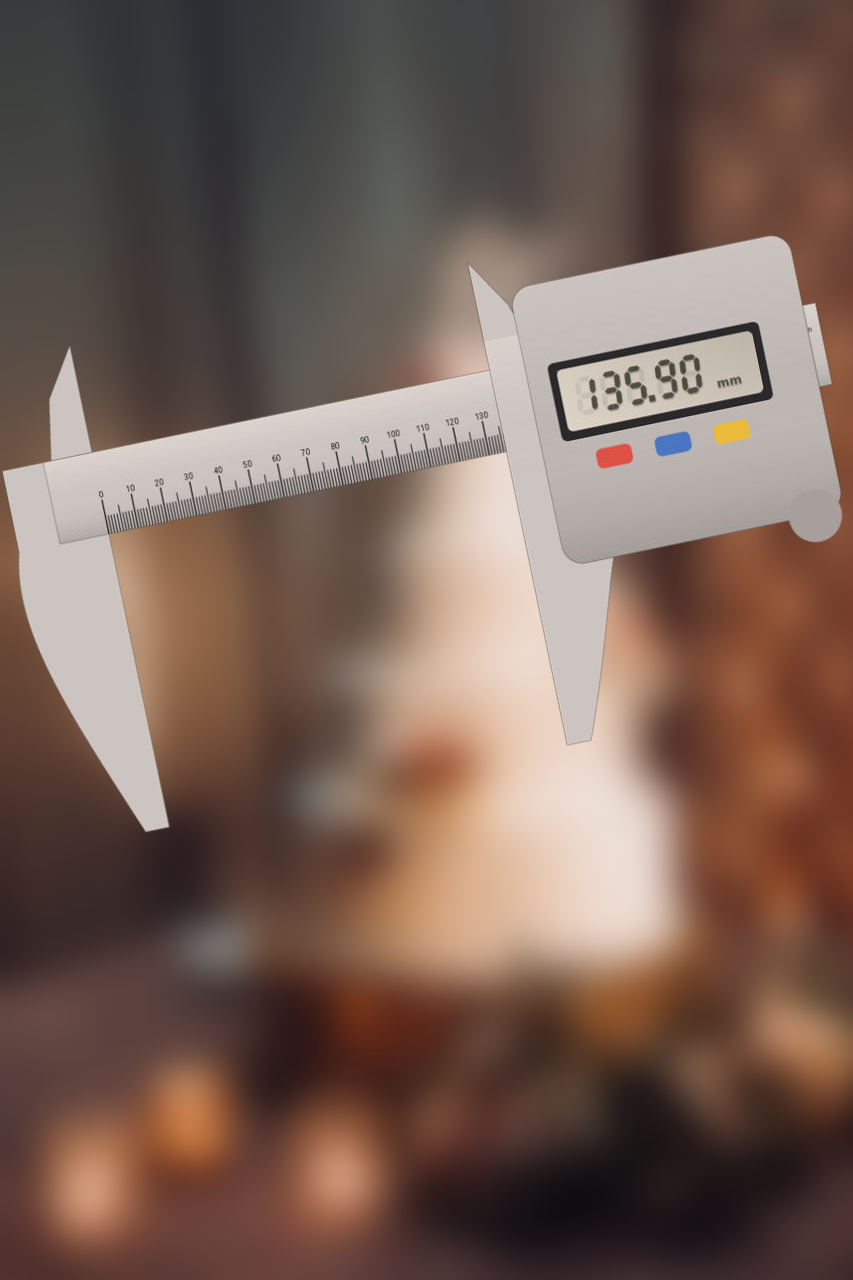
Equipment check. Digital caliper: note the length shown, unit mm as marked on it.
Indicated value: 135.90 mm
